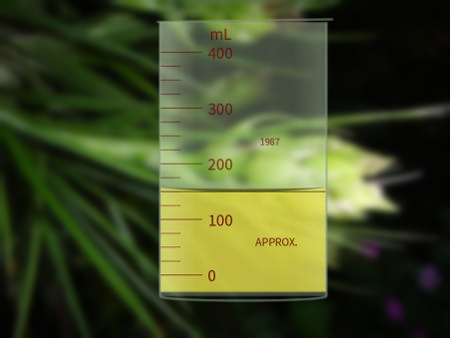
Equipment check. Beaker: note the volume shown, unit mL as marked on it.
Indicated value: 150 mL
